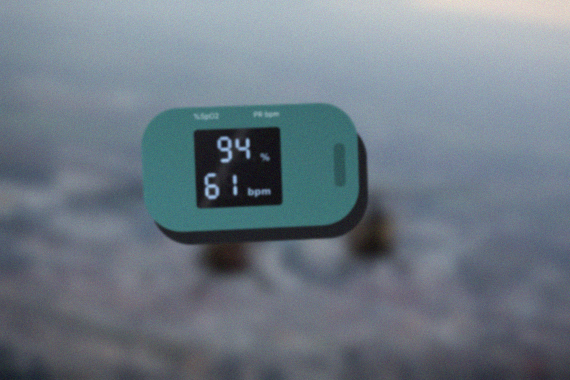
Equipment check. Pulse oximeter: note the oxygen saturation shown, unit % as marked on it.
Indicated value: 94 %
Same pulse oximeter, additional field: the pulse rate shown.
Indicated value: 61 bpm
